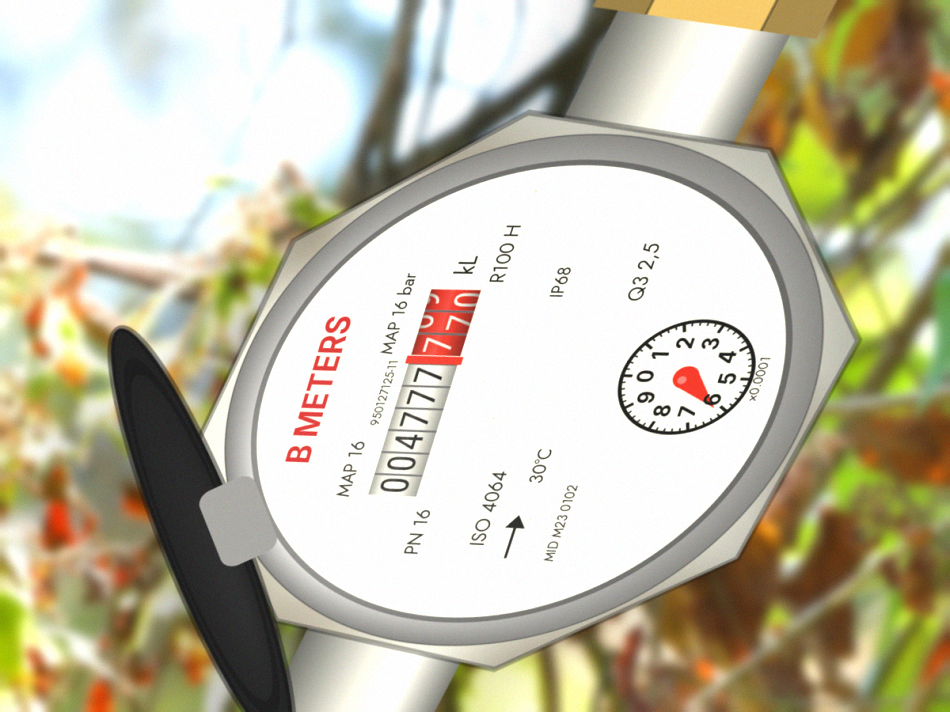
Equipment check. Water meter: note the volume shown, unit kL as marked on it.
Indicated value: 4777.7696 kL
